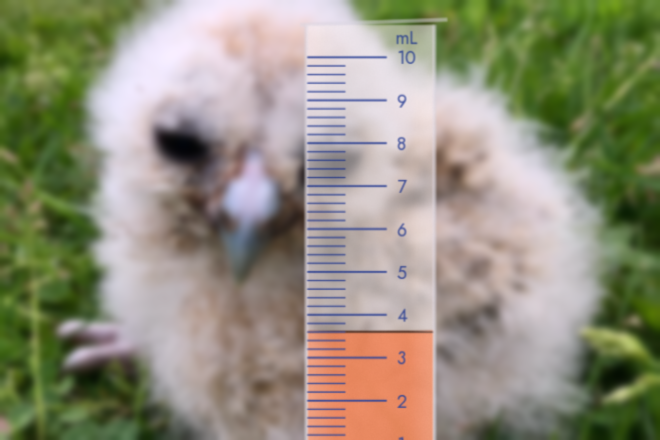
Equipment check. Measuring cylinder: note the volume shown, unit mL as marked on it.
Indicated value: 3.6 mL
